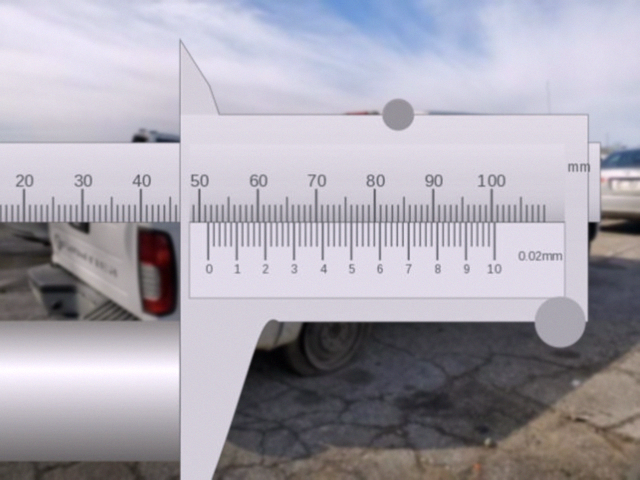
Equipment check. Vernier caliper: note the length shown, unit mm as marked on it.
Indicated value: 51.5 mm
